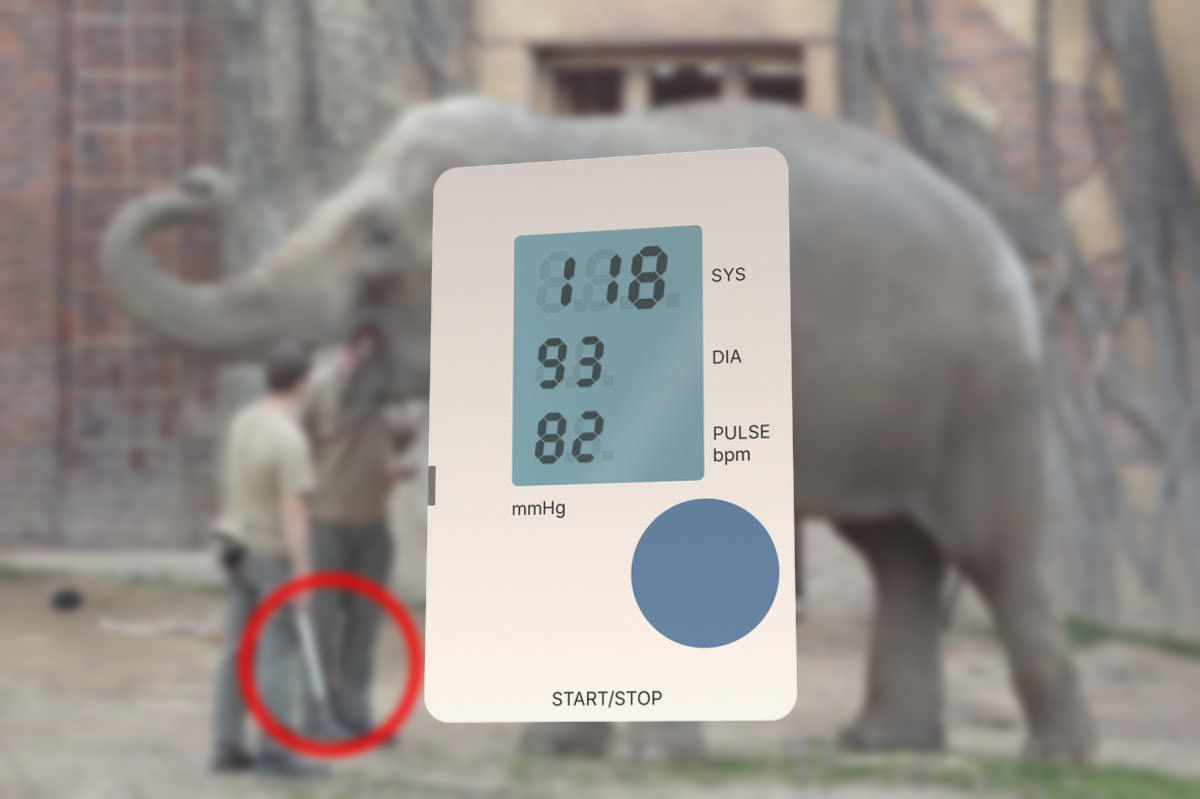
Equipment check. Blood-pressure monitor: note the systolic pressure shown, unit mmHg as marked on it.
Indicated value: 118 mmHg
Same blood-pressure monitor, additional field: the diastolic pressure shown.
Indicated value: 93 mmHg
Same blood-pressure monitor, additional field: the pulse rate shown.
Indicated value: 82 bpm
